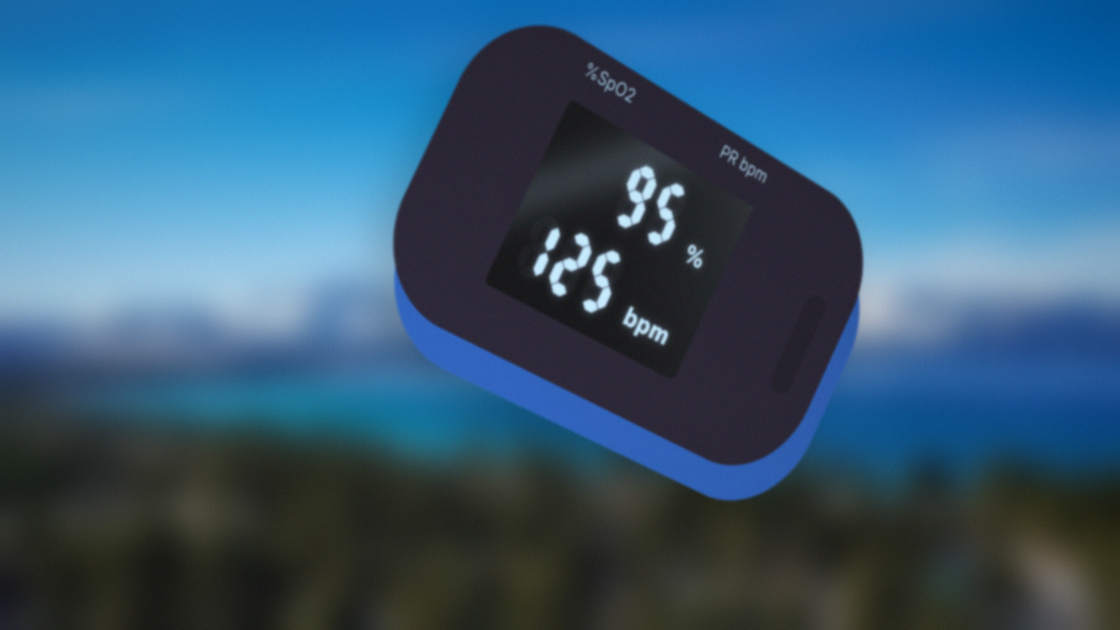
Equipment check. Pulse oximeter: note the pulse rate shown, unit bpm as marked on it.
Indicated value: 125 bpm
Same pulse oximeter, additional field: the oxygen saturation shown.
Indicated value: 95 %
